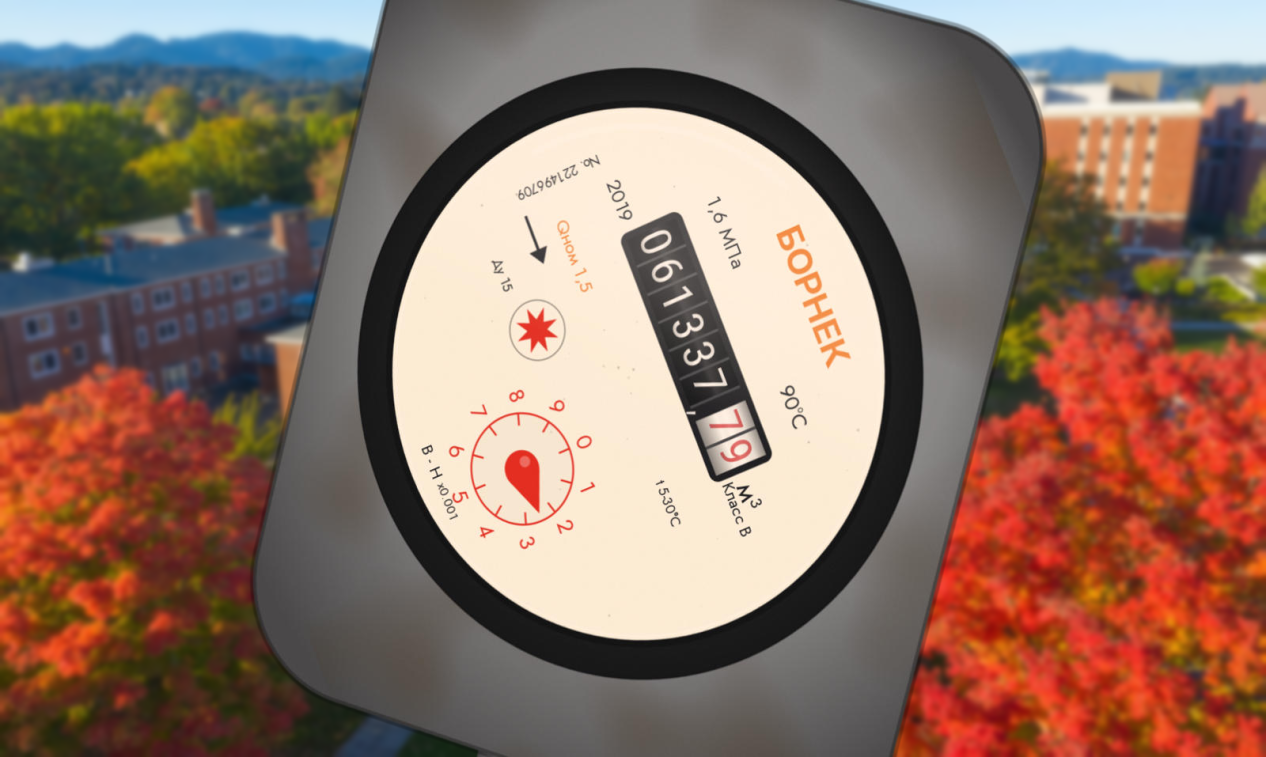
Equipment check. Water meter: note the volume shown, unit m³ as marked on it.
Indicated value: 61337.792 m³
